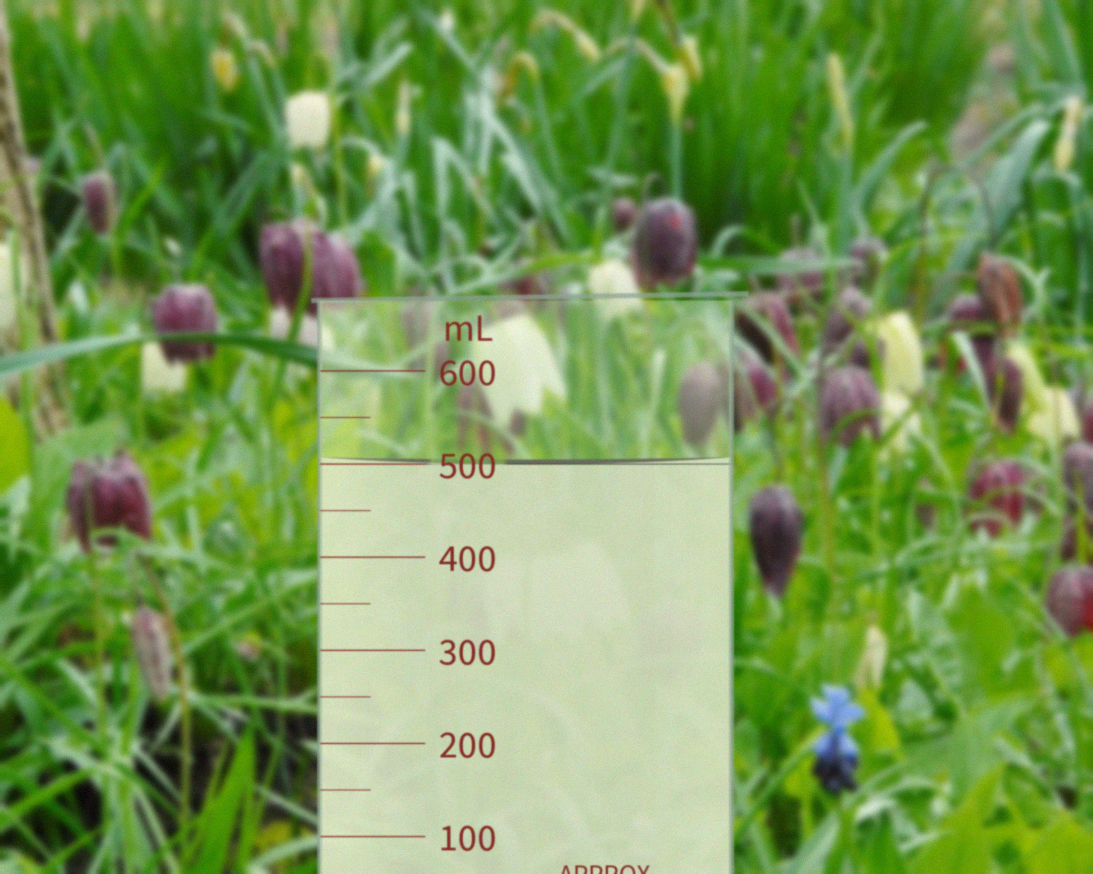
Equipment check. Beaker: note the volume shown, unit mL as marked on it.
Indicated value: 500 mL
